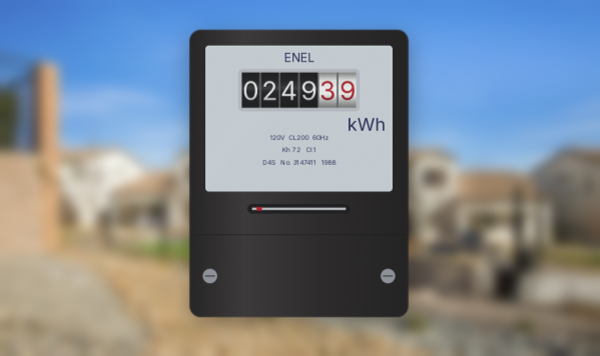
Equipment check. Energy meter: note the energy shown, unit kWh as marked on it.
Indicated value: 249.39 kWh
